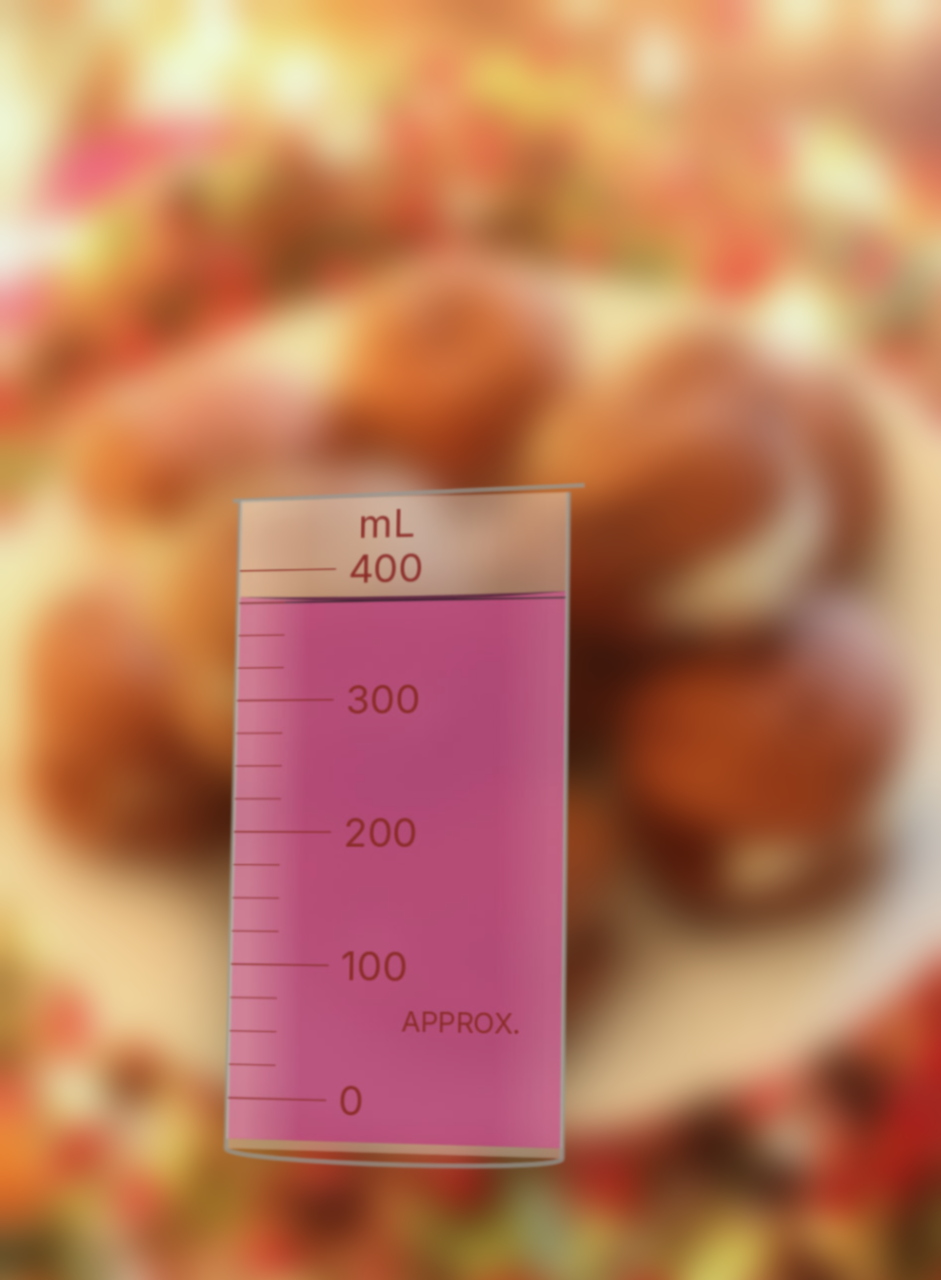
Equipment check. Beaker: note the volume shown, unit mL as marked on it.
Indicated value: 375 mL
